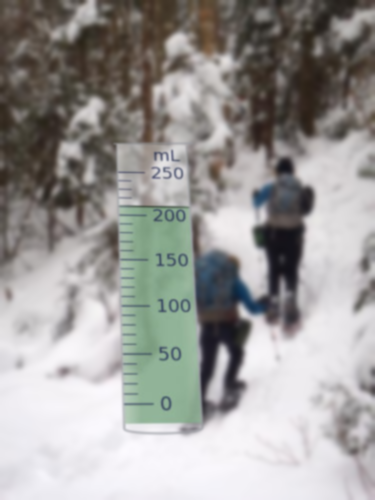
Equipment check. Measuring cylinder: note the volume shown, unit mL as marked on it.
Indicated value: 210 mL
